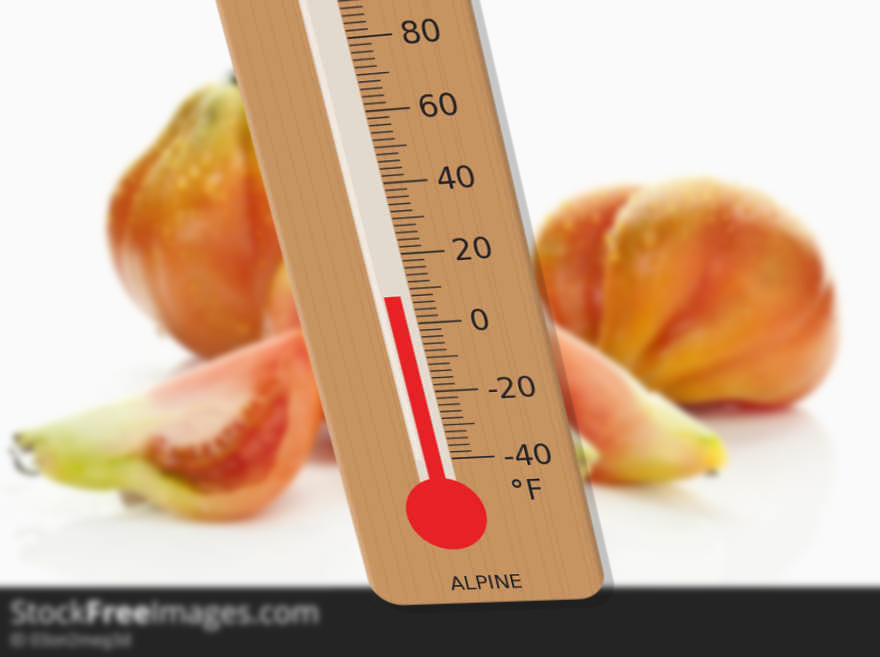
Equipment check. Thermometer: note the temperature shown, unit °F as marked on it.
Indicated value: 8 °F
